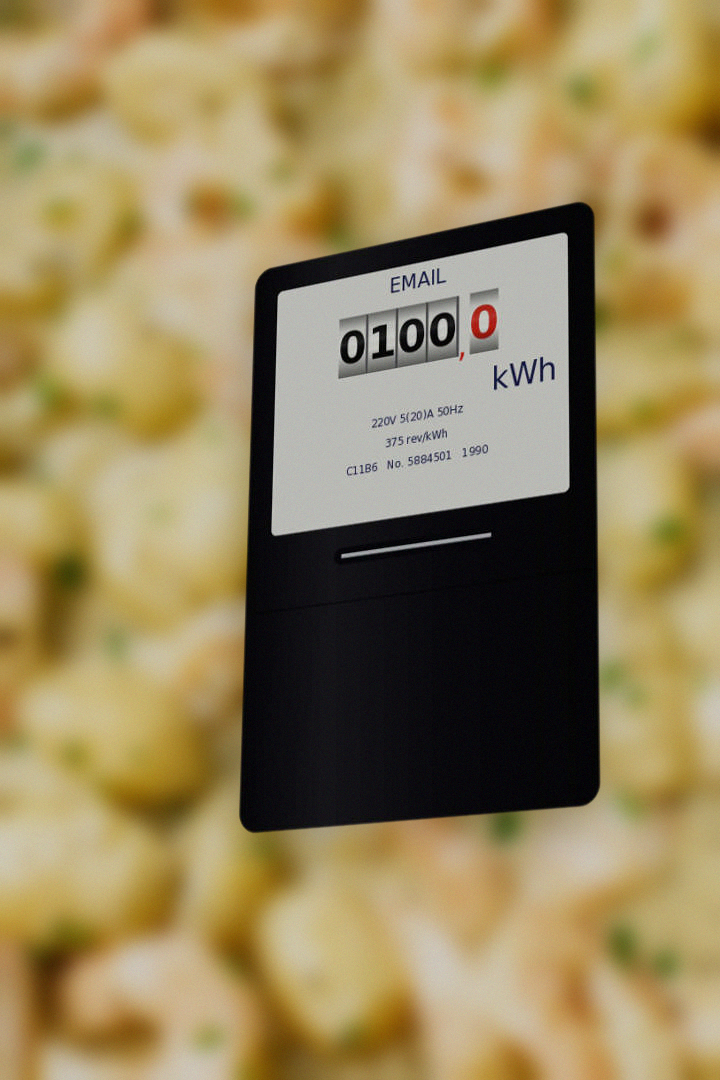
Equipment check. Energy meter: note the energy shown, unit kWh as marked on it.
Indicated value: 100.0 kWh
